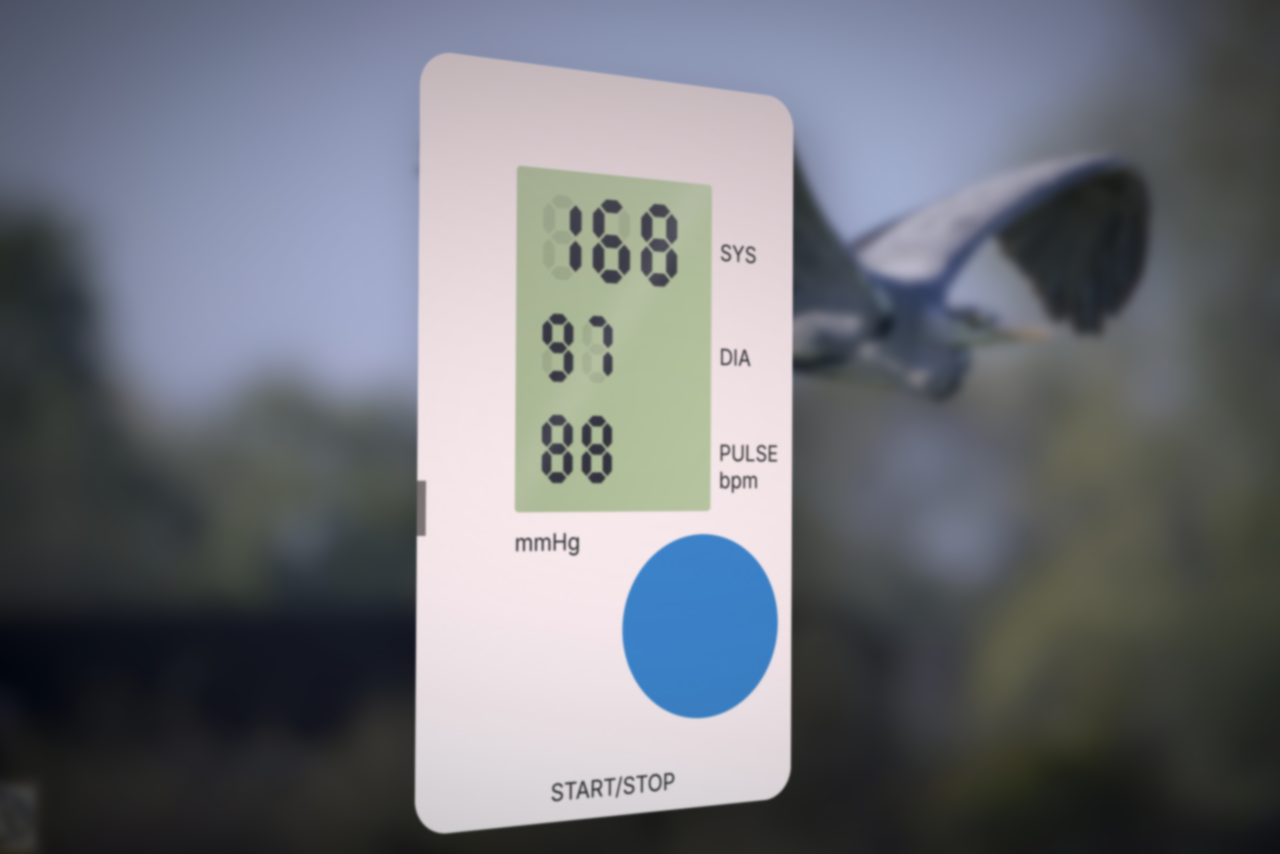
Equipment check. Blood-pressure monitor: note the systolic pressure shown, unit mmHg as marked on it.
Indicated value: 168 mmHg
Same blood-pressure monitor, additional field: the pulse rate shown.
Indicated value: 88 bpm
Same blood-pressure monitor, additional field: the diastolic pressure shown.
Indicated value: 97 mmHg
